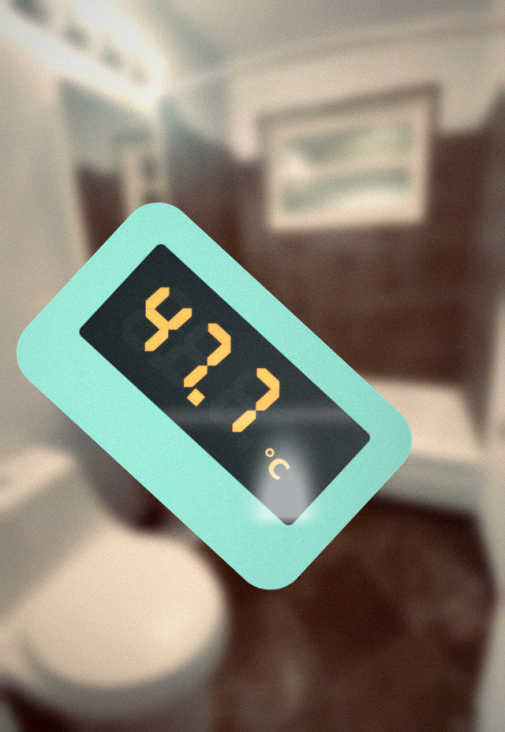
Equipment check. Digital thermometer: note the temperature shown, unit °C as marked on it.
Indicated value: 47.7 °C
